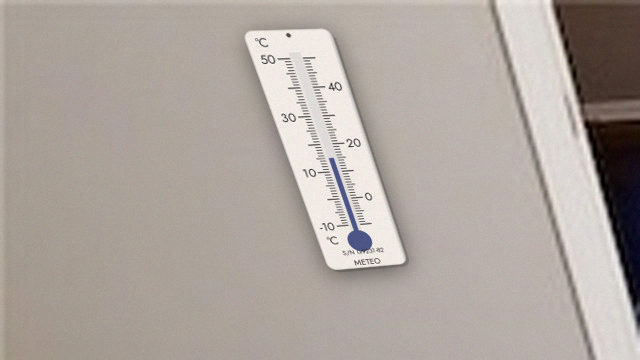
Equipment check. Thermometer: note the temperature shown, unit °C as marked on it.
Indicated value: 15 °C
